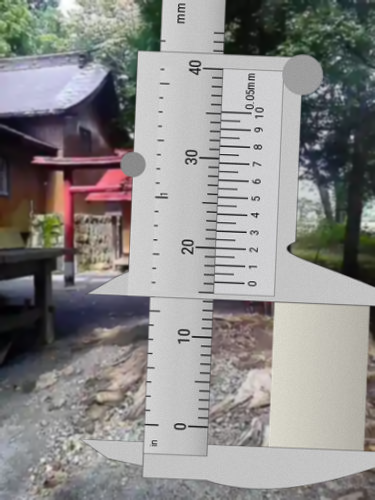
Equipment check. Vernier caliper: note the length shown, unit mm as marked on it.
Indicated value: 16.2 mm
